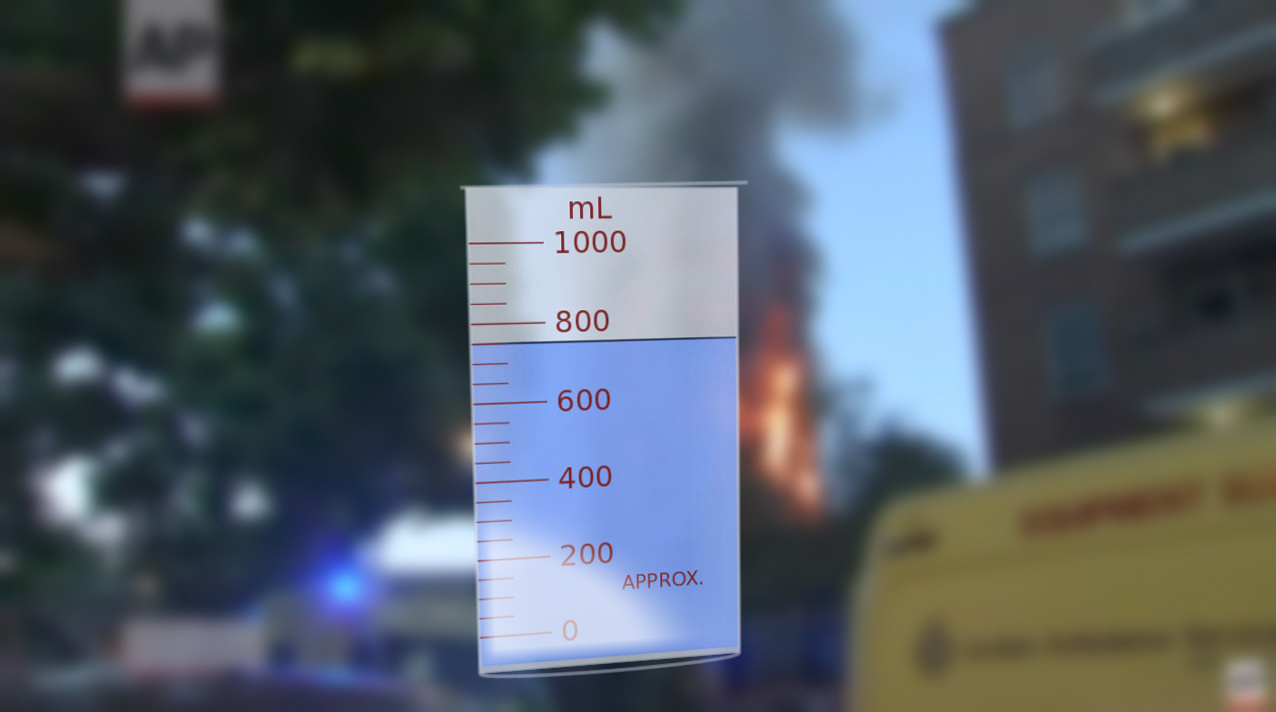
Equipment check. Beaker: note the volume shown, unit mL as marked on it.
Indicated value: 750 mL
